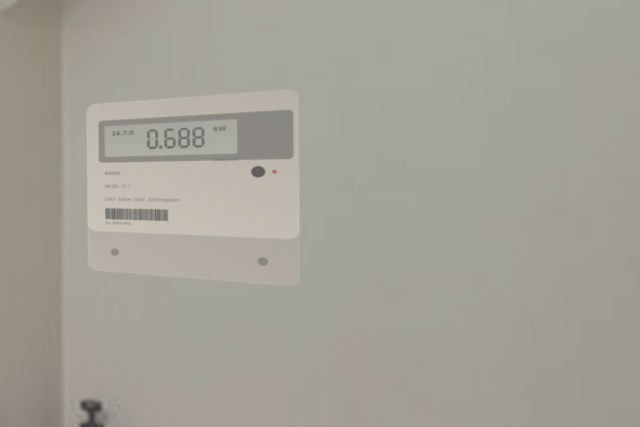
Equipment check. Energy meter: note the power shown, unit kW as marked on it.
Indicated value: 0.688 kW
